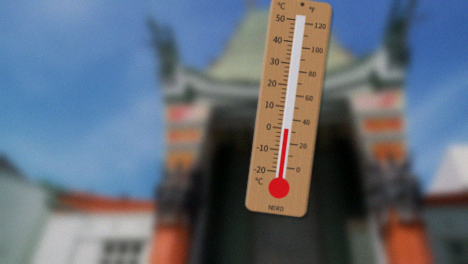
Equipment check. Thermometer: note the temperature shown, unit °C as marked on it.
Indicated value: 0 °C
